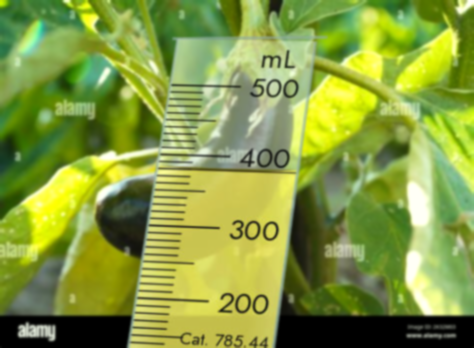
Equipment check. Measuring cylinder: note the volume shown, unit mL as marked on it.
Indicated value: 380 mL
